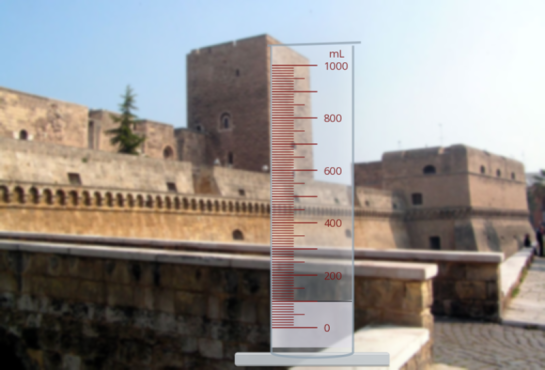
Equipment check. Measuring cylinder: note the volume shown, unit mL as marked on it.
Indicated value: 100 mL
